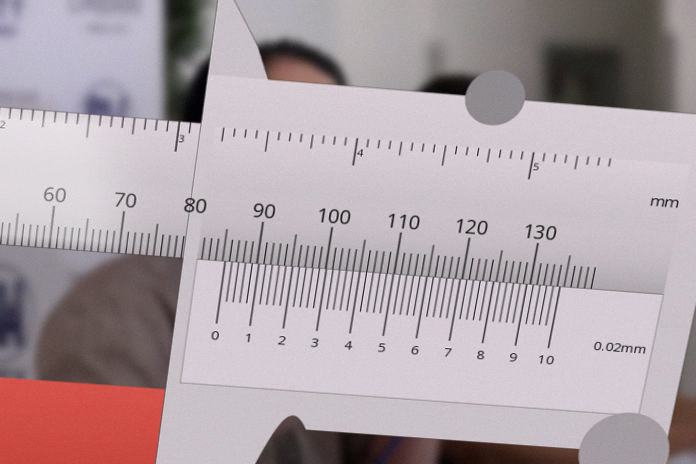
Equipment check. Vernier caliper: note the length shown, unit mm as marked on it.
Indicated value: 85.4 mm
